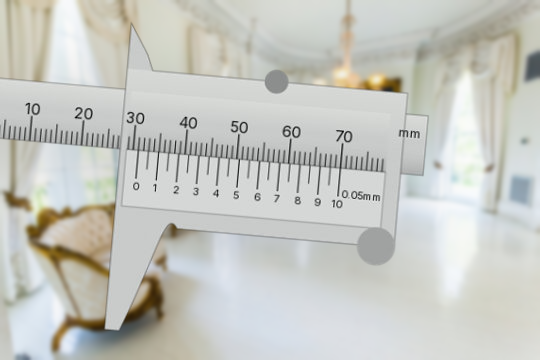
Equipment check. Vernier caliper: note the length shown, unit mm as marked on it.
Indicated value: 31.0 mm
